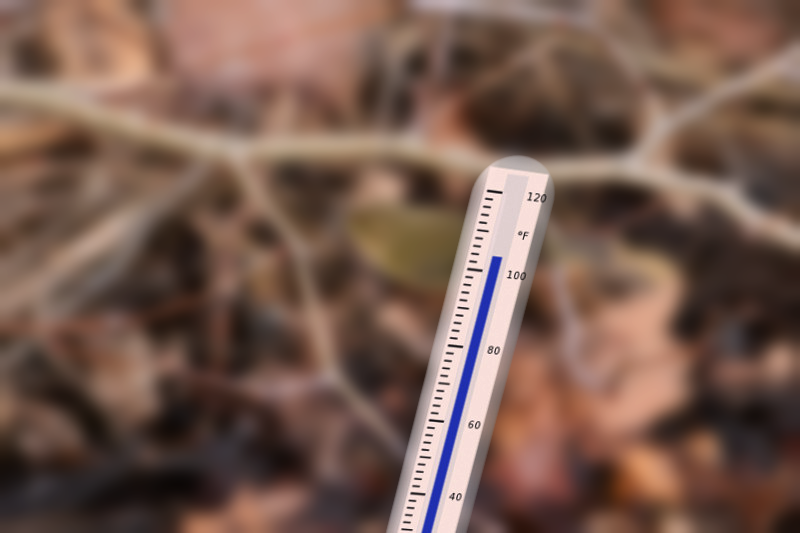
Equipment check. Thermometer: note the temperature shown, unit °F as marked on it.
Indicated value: 104 °F
